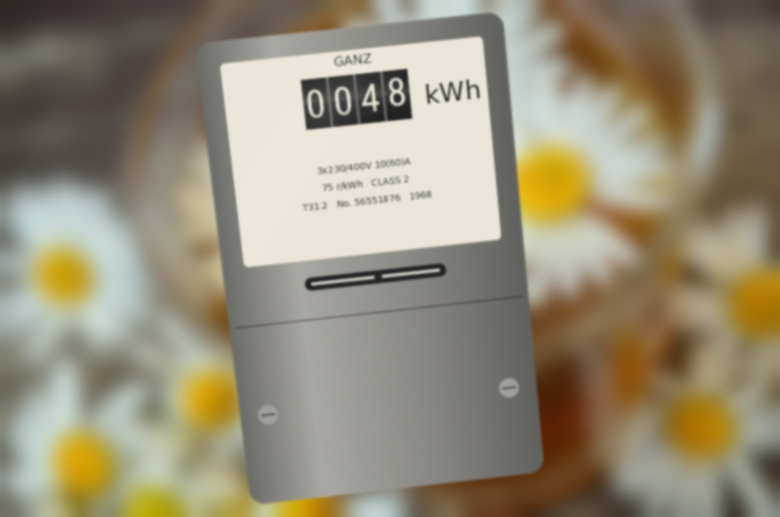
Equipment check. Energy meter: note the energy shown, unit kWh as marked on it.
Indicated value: 48 kWh
